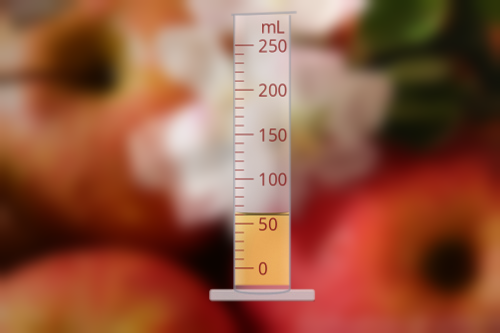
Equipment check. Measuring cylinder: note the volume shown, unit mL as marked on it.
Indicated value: 60 mL
